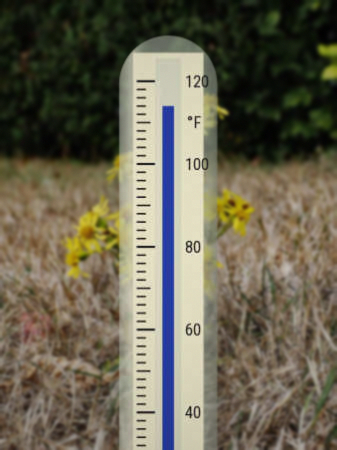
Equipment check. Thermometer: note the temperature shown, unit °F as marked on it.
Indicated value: 114 °F
